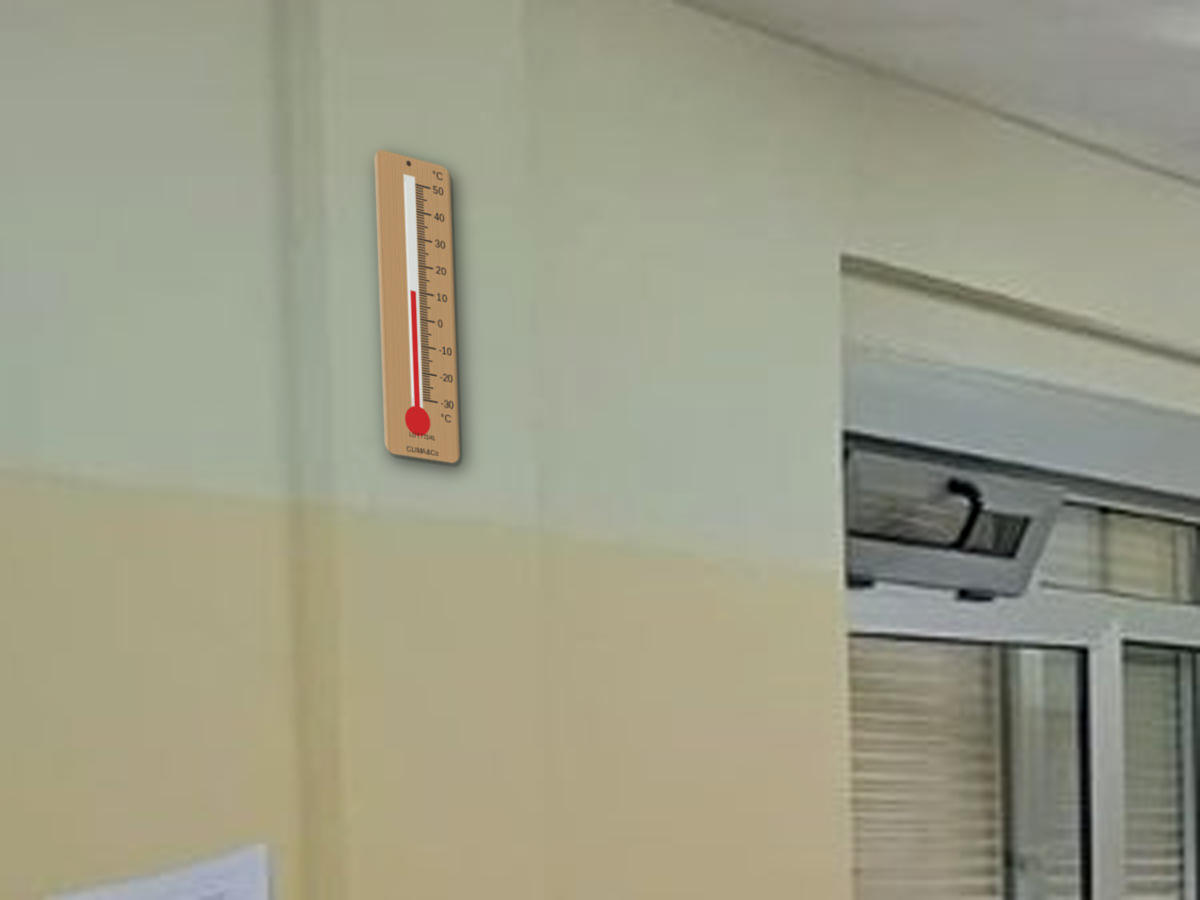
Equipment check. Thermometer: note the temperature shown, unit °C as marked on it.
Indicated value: 10 °C
